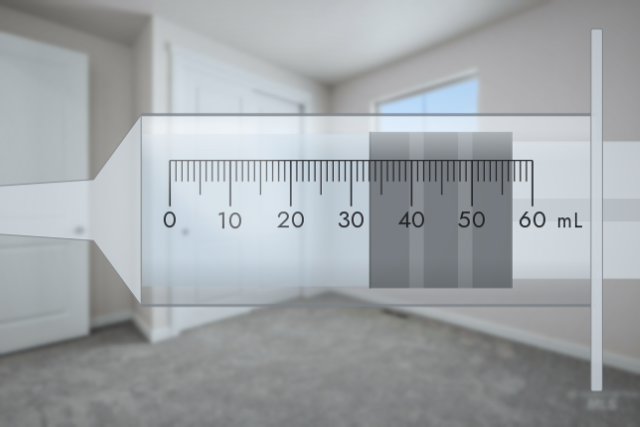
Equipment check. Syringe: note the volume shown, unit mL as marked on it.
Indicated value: 33 mL
